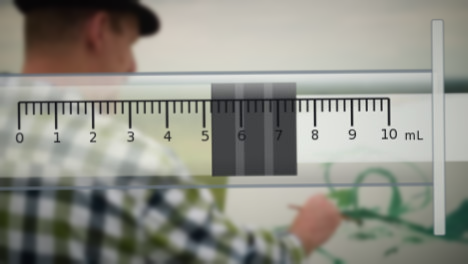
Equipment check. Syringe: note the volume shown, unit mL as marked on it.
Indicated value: 5.2 mL
